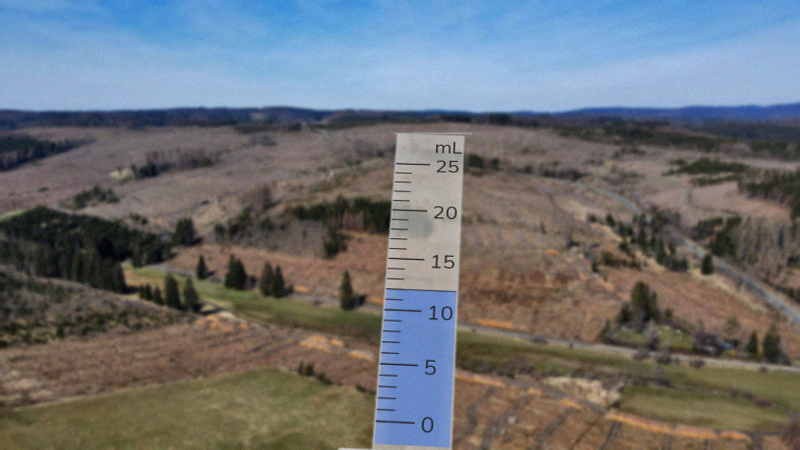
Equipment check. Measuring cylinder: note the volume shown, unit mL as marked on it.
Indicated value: 12 mL
